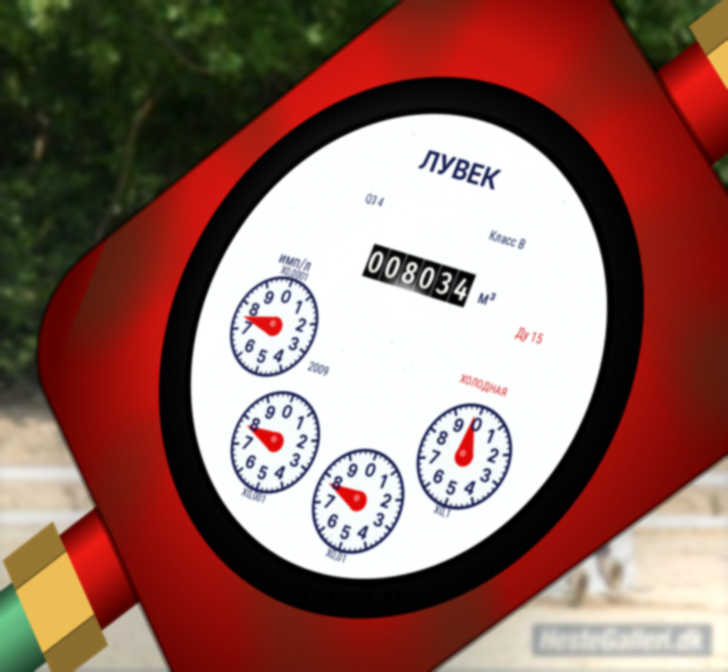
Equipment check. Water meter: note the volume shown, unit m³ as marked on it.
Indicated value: 8033.9777 m³
